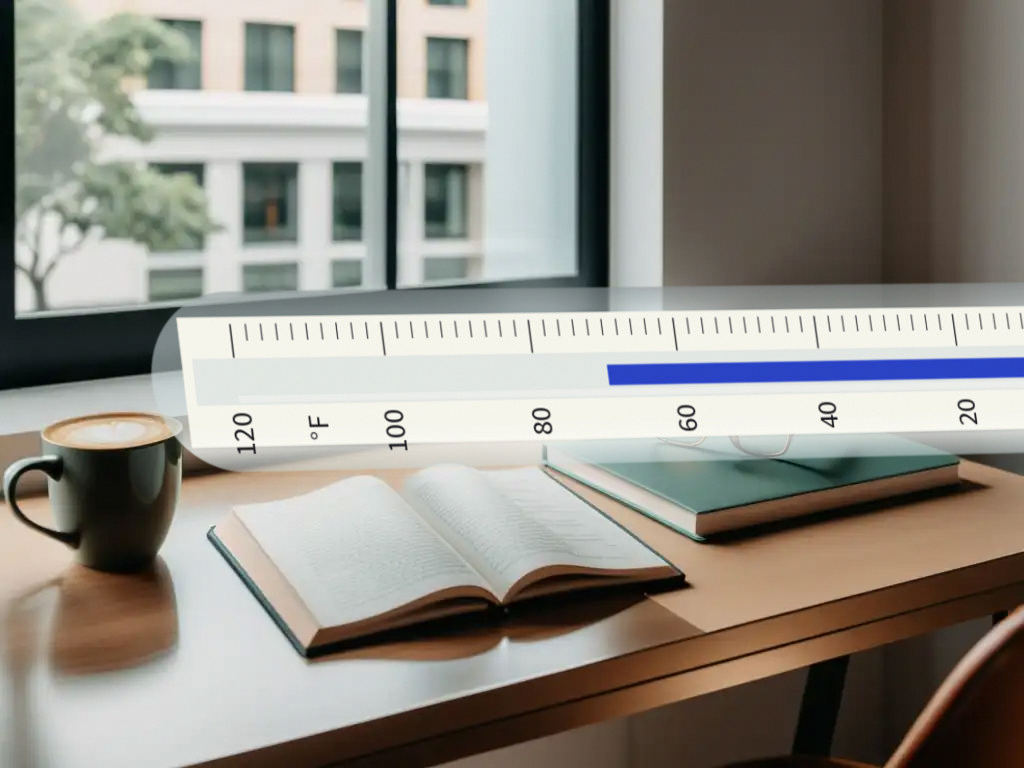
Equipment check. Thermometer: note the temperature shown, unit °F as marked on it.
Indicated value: 70 °F
